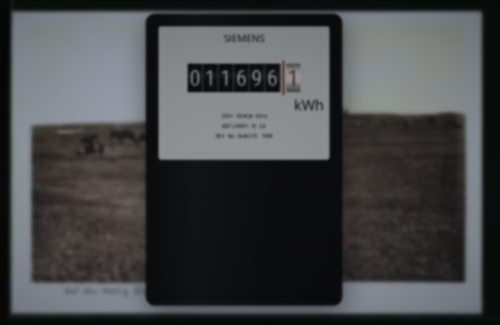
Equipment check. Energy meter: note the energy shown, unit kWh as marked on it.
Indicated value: 11696.1 kWh
